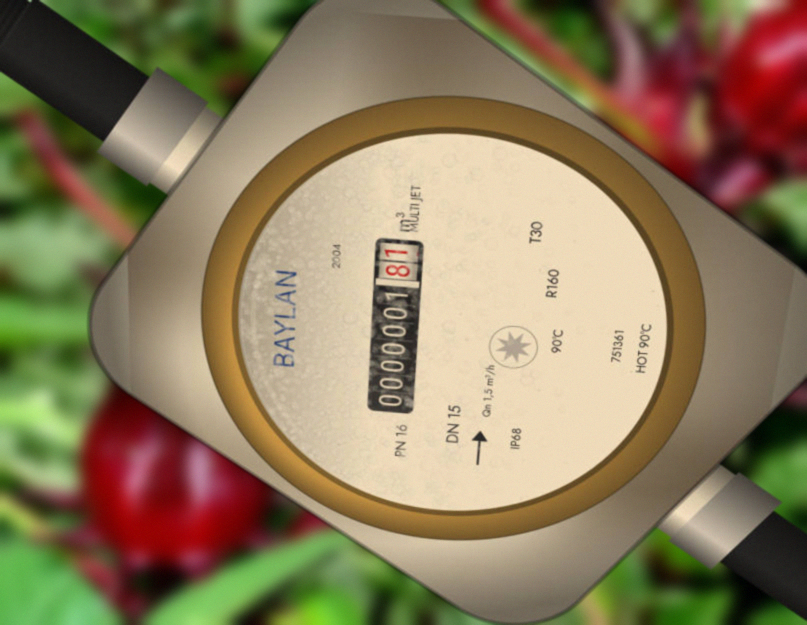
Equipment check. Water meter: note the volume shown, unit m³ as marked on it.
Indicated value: 1.81 m³
